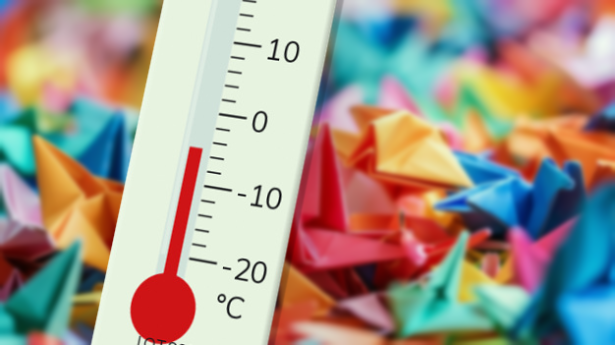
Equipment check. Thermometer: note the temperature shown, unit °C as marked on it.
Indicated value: -5 °C
